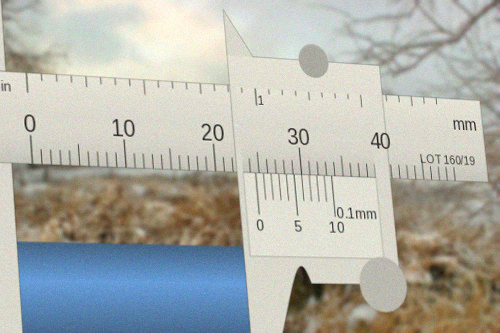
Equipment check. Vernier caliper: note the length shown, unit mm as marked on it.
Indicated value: 24.6 mm
